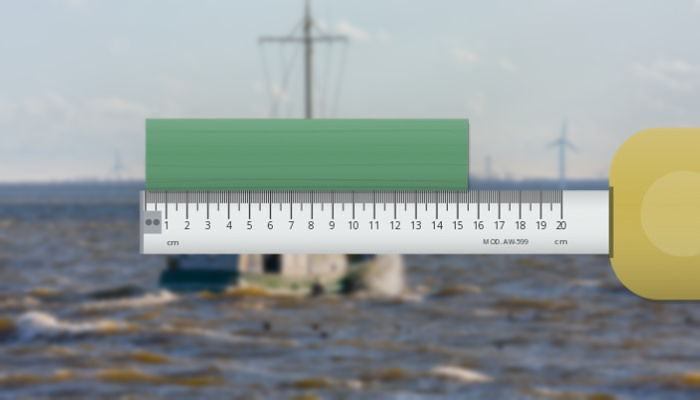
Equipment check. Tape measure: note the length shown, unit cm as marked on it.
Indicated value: 15.5 cm
